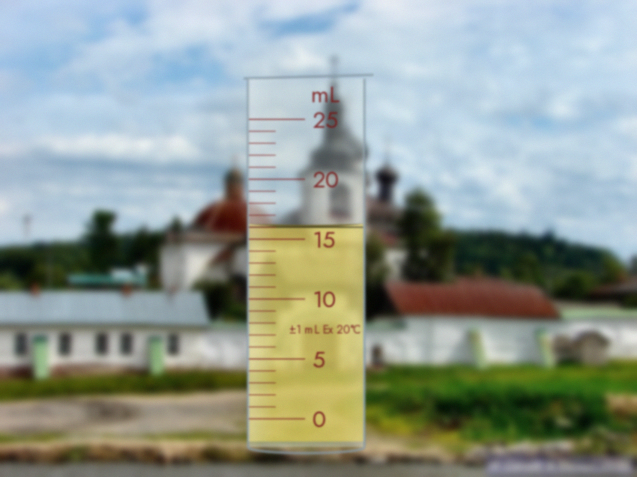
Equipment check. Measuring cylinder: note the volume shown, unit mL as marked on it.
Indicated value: 16 mL
